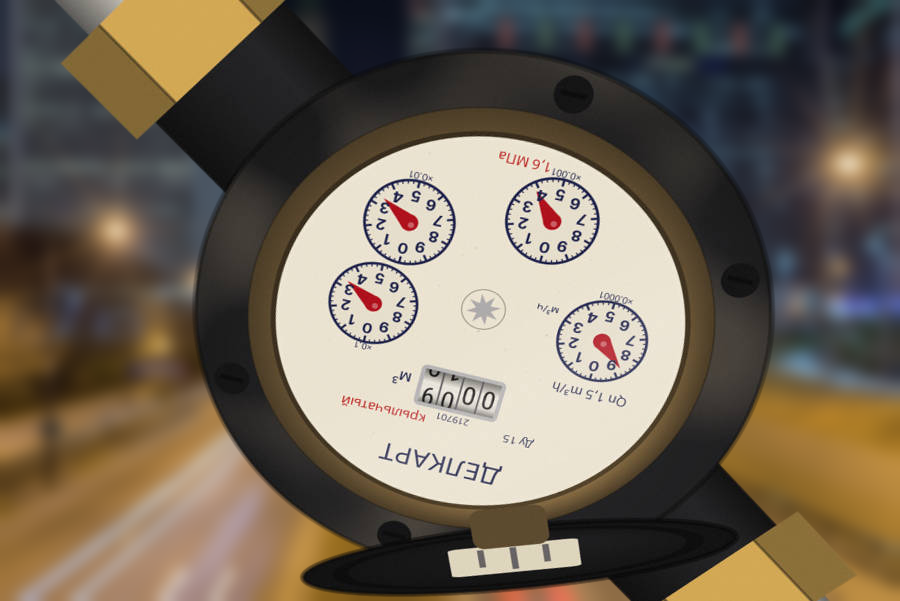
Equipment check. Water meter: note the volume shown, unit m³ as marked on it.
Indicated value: 9.3338 m³
